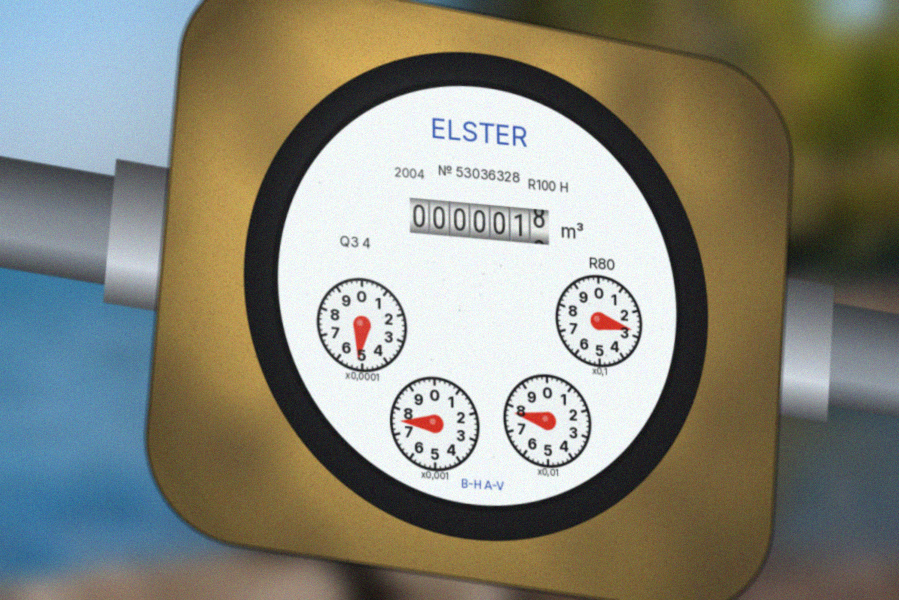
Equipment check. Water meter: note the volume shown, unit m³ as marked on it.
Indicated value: 18.2775 m³
